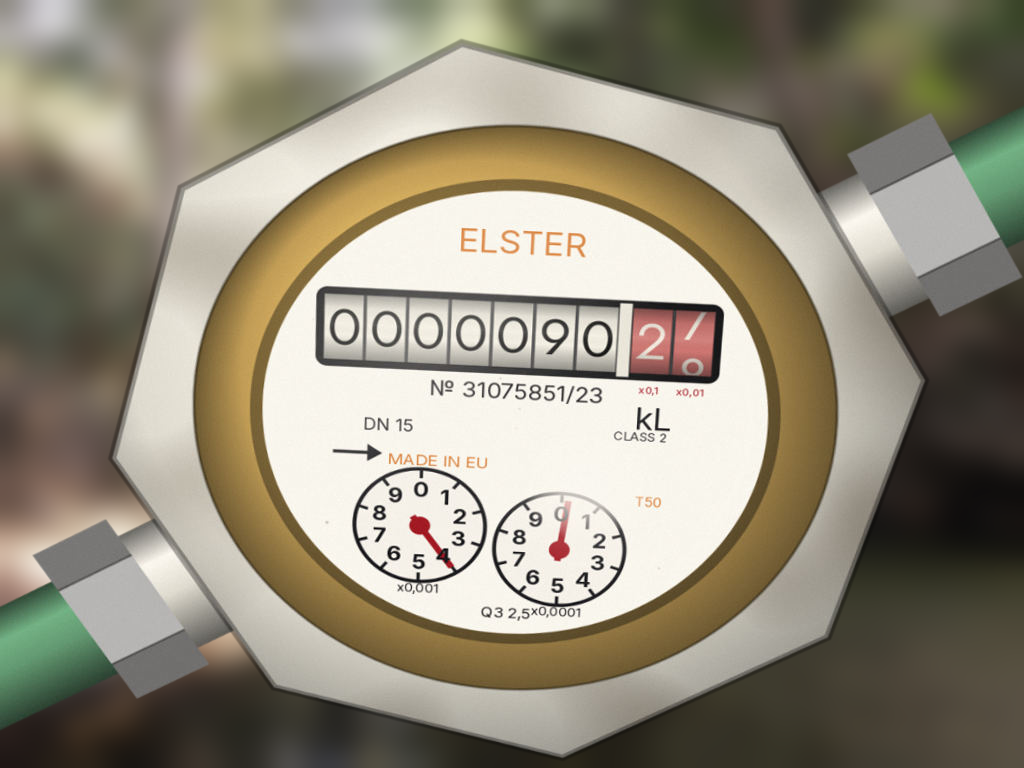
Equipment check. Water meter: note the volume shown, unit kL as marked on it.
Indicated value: 90.2740 kL
